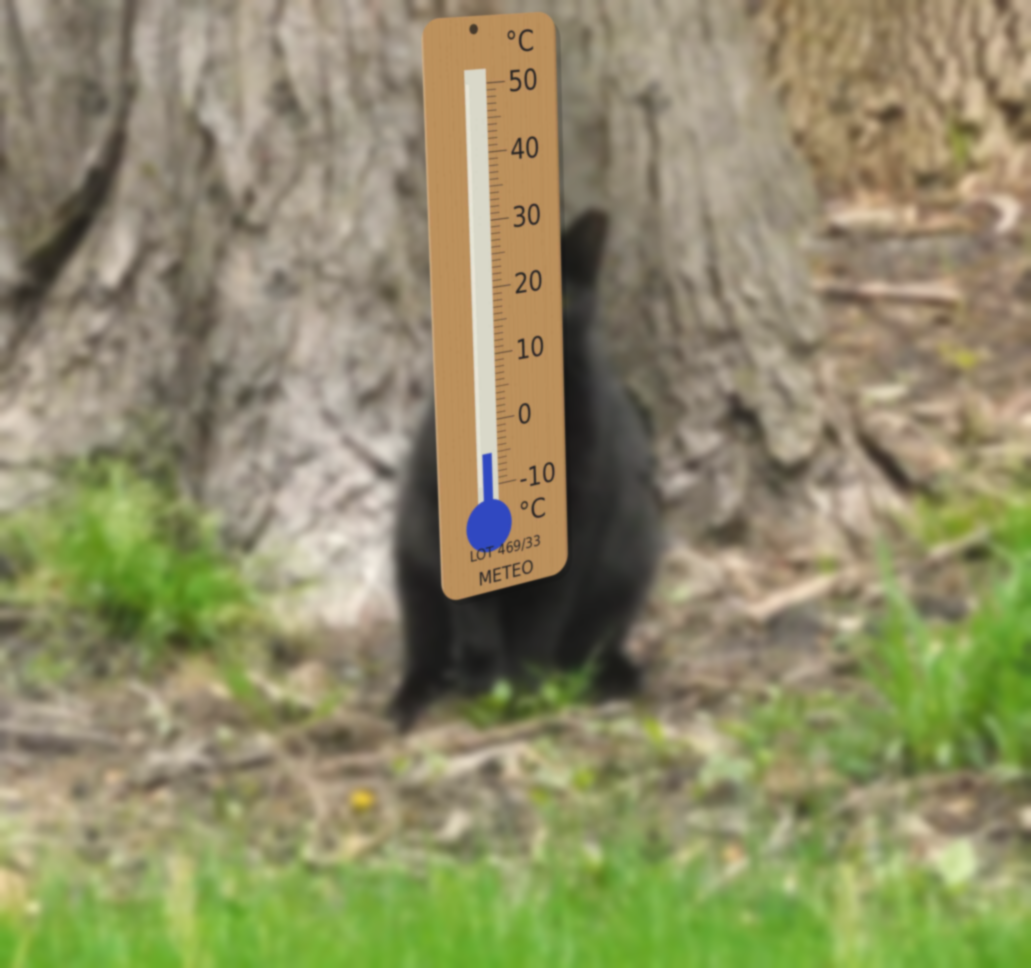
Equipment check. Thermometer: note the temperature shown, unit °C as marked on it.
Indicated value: -5 °C
